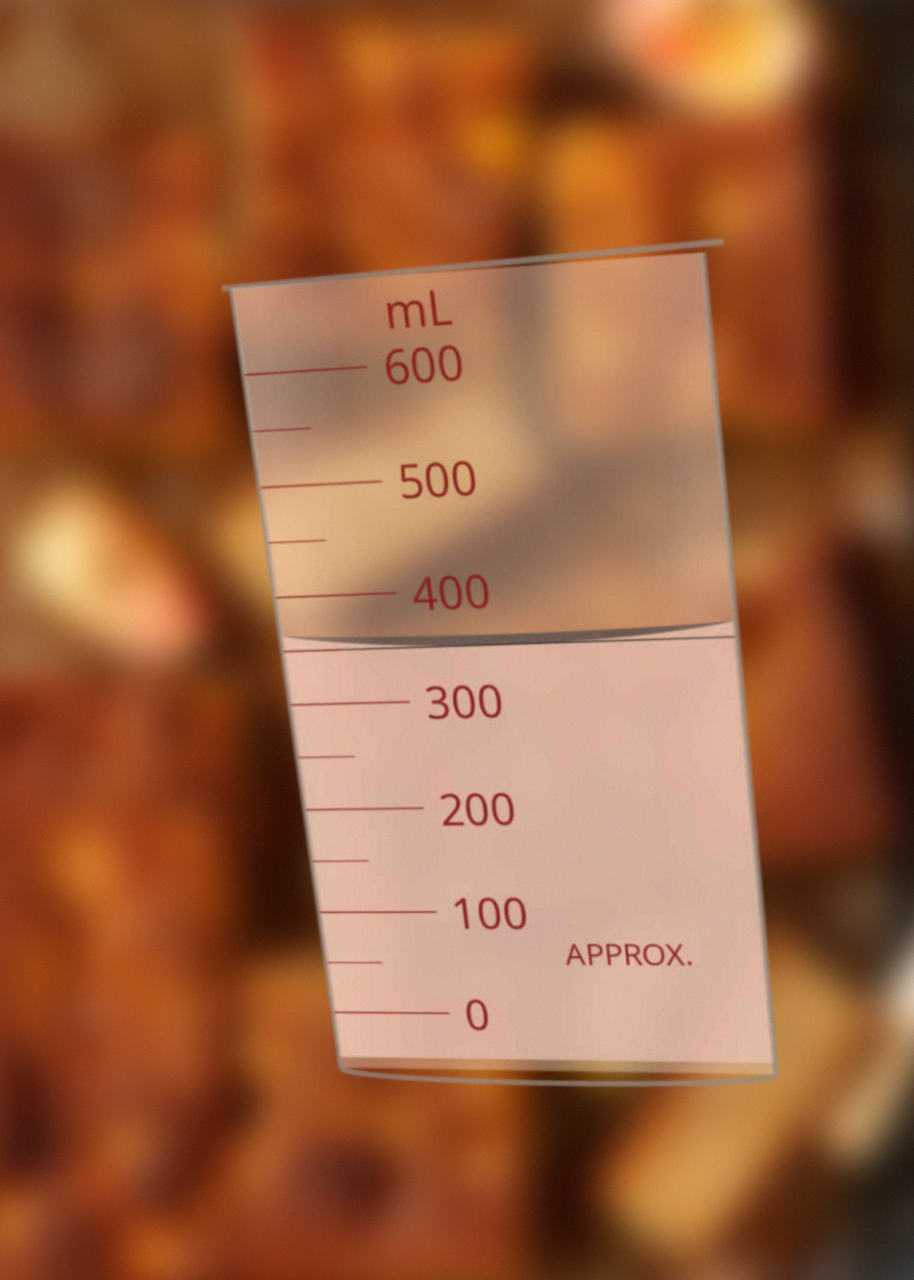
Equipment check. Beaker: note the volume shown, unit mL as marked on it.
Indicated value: 350 mL
